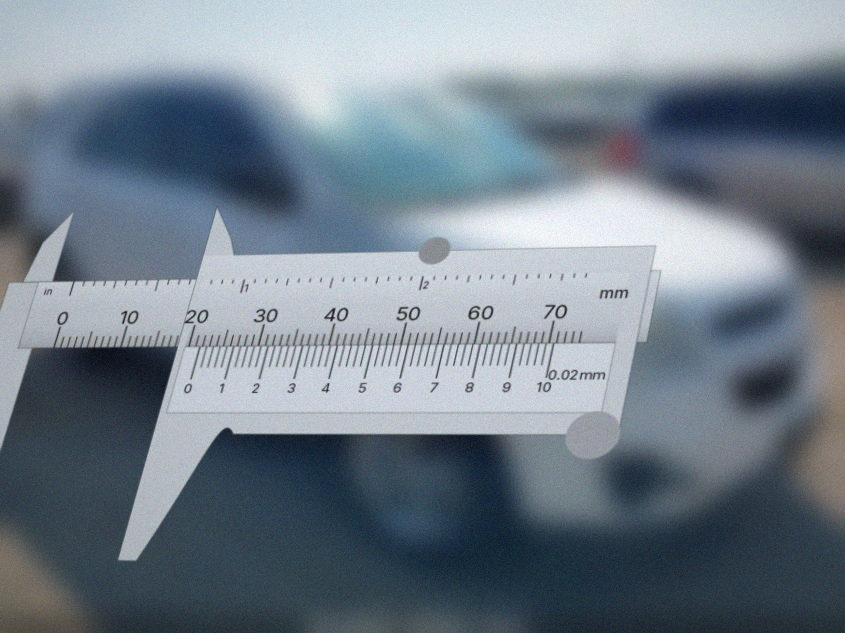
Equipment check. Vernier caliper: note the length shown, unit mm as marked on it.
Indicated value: 21.6 mm
